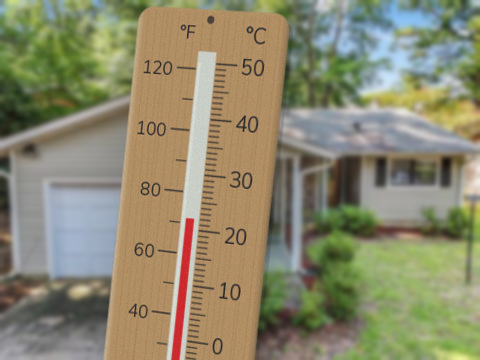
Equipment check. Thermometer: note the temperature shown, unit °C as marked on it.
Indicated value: 22 °C
